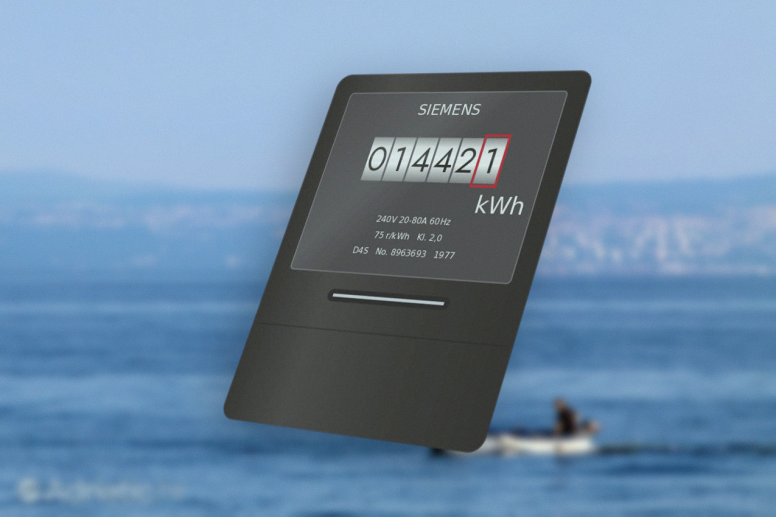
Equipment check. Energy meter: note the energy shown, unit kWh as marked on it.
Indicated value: 1442.1 kWh
